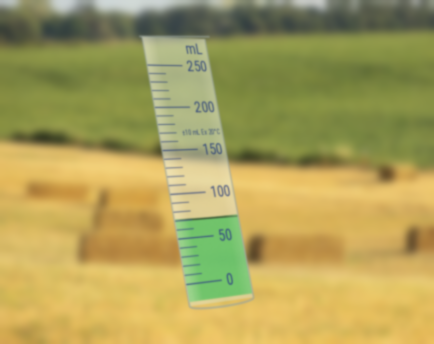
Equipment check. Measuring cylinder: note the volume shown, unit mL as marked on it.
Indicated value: 70 mL
